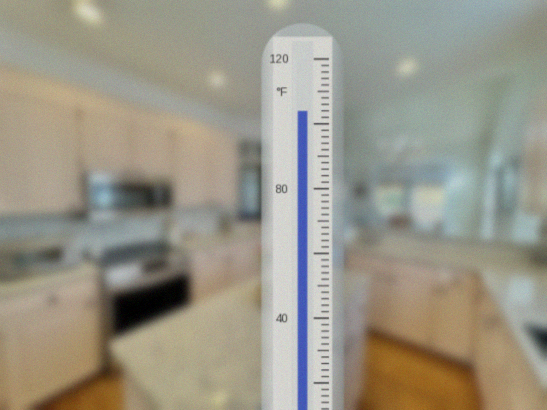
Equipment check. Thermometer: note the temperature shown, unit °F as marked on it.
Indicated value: 104 °F
